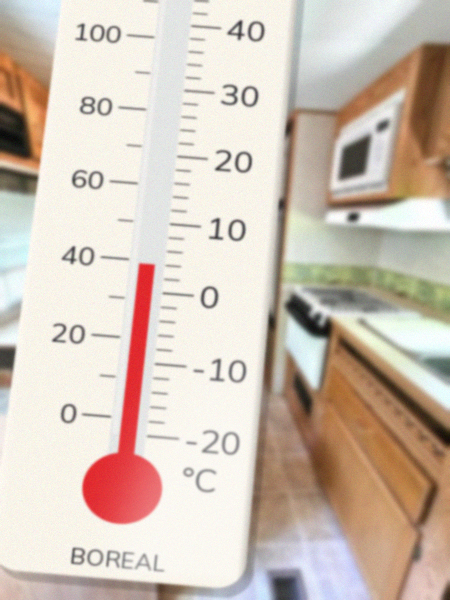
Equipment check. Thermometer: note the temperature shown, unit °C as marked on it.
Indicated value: 4 °C
